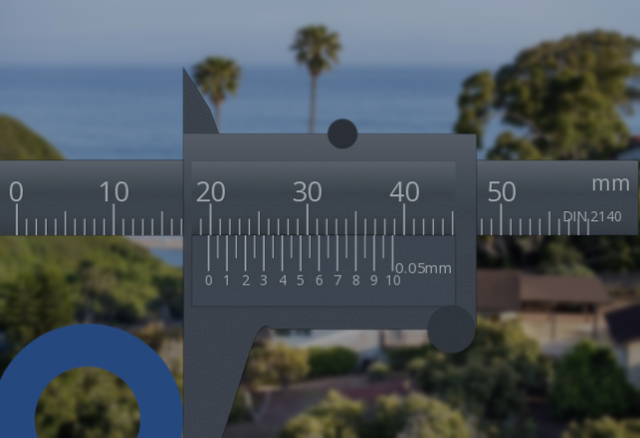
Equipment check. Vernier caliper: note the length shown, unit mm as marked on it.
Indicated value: 19.8 mm
